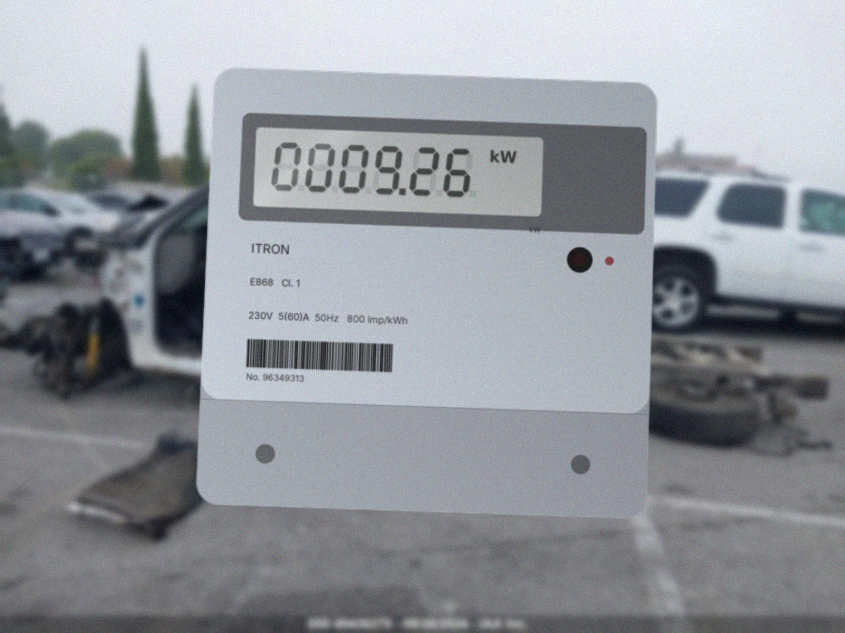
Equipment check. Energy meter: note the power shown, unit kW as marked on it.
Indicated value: 9.26 kW
